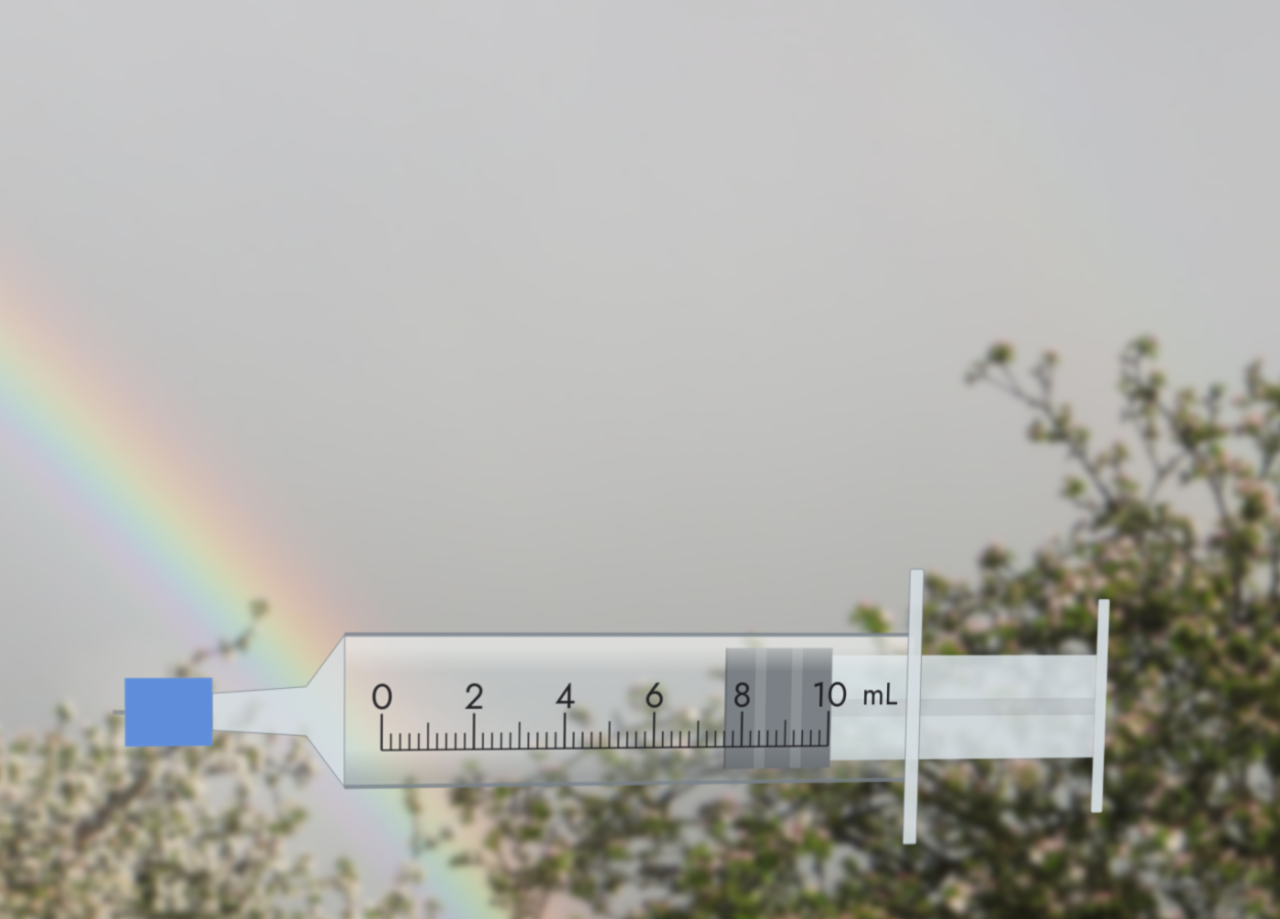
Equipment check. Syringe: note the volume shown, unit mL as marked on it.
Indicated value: 7.6 mL
